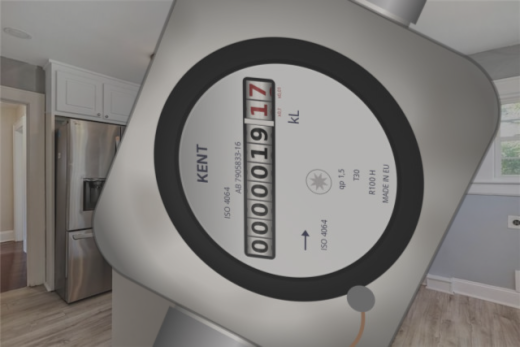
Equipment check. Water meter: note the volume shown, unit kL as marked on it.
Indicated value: 19.17 kL
